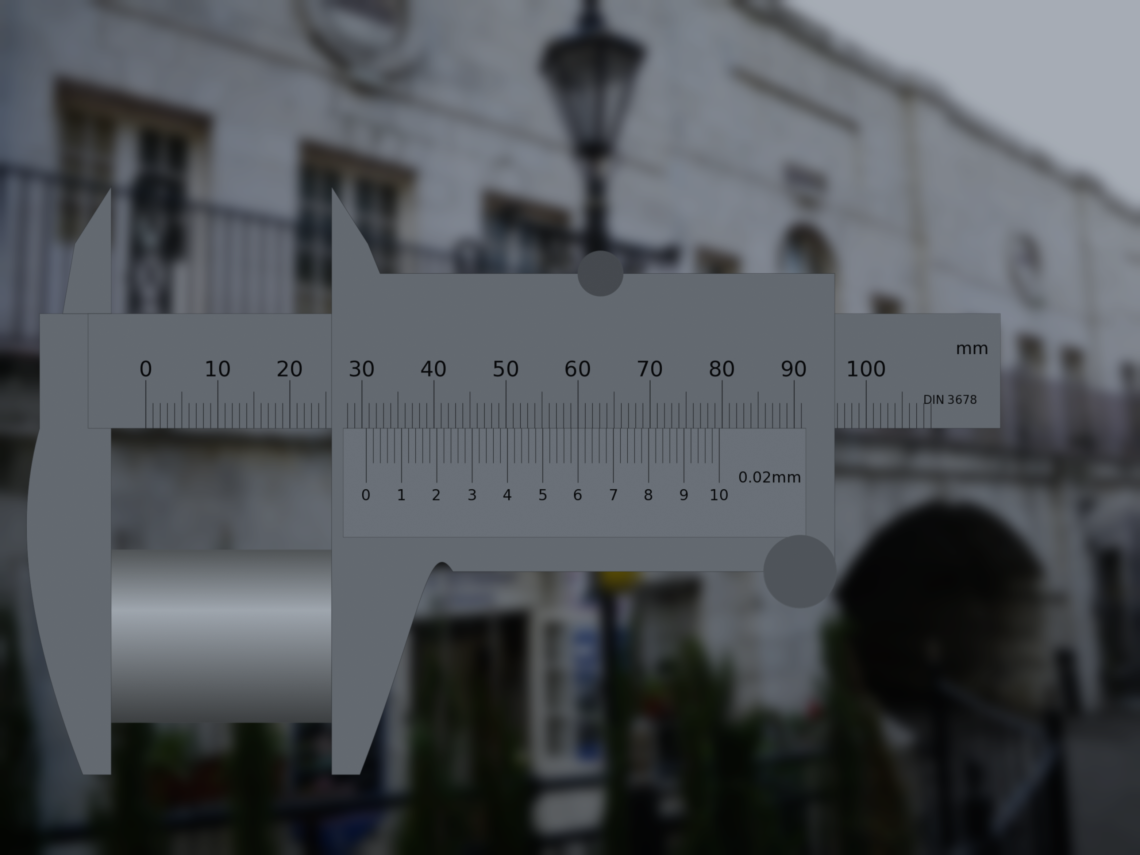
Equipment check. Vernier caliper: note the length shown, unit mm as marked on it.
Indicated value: 30.6 mm
